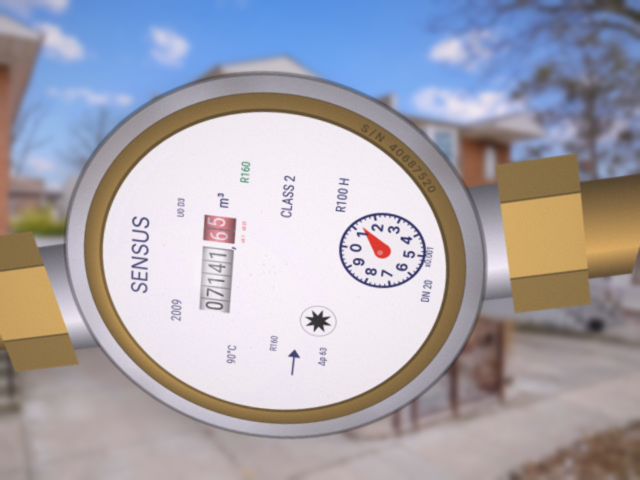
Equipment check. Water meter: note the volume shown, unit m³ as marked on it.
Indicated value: 7141.651 m³
